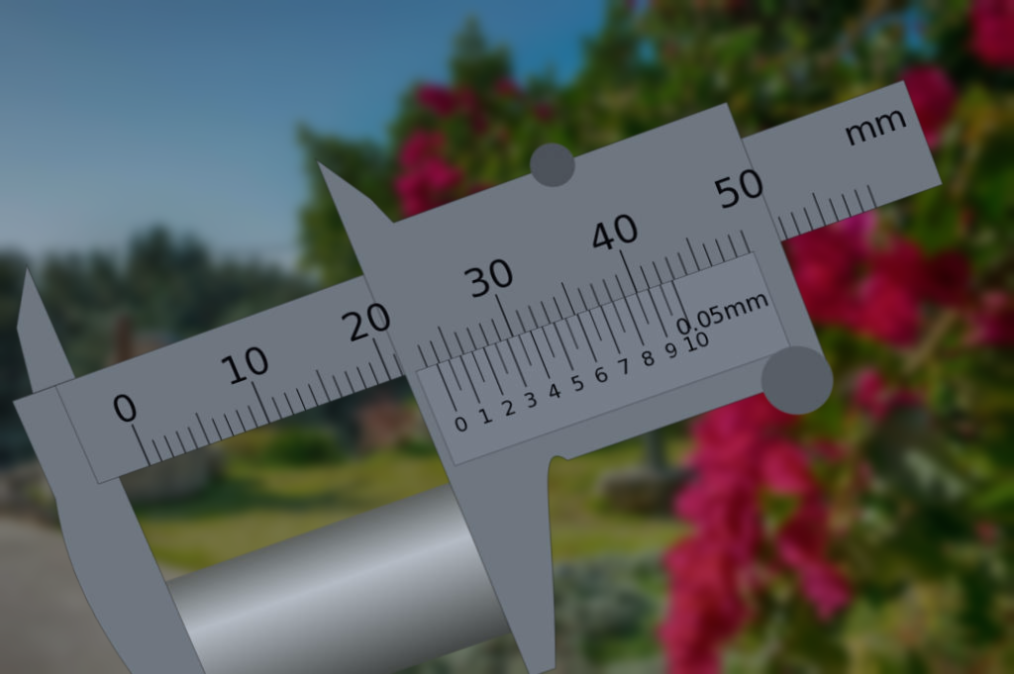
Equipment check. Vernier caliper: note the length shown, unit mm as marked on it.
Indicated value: 23.8 mm
